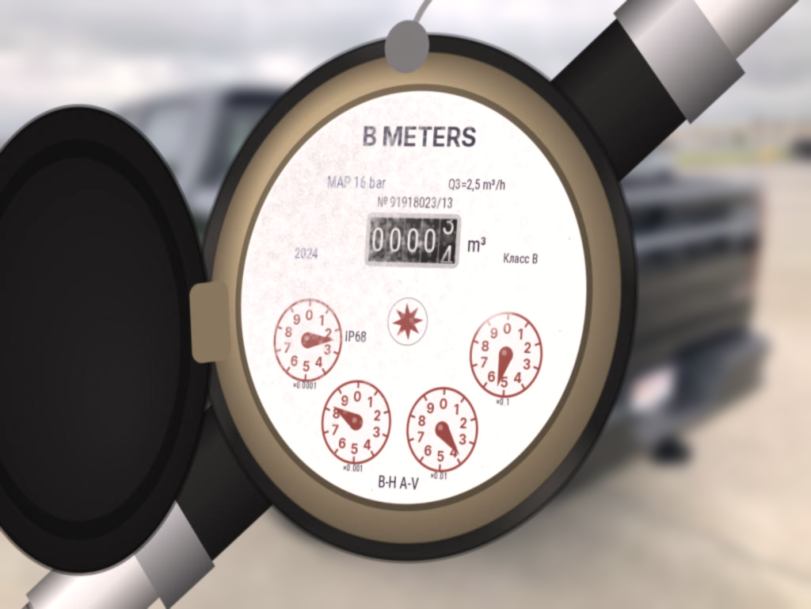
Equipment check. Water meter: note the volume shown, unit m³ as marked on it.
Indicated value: 3.5382 m³
